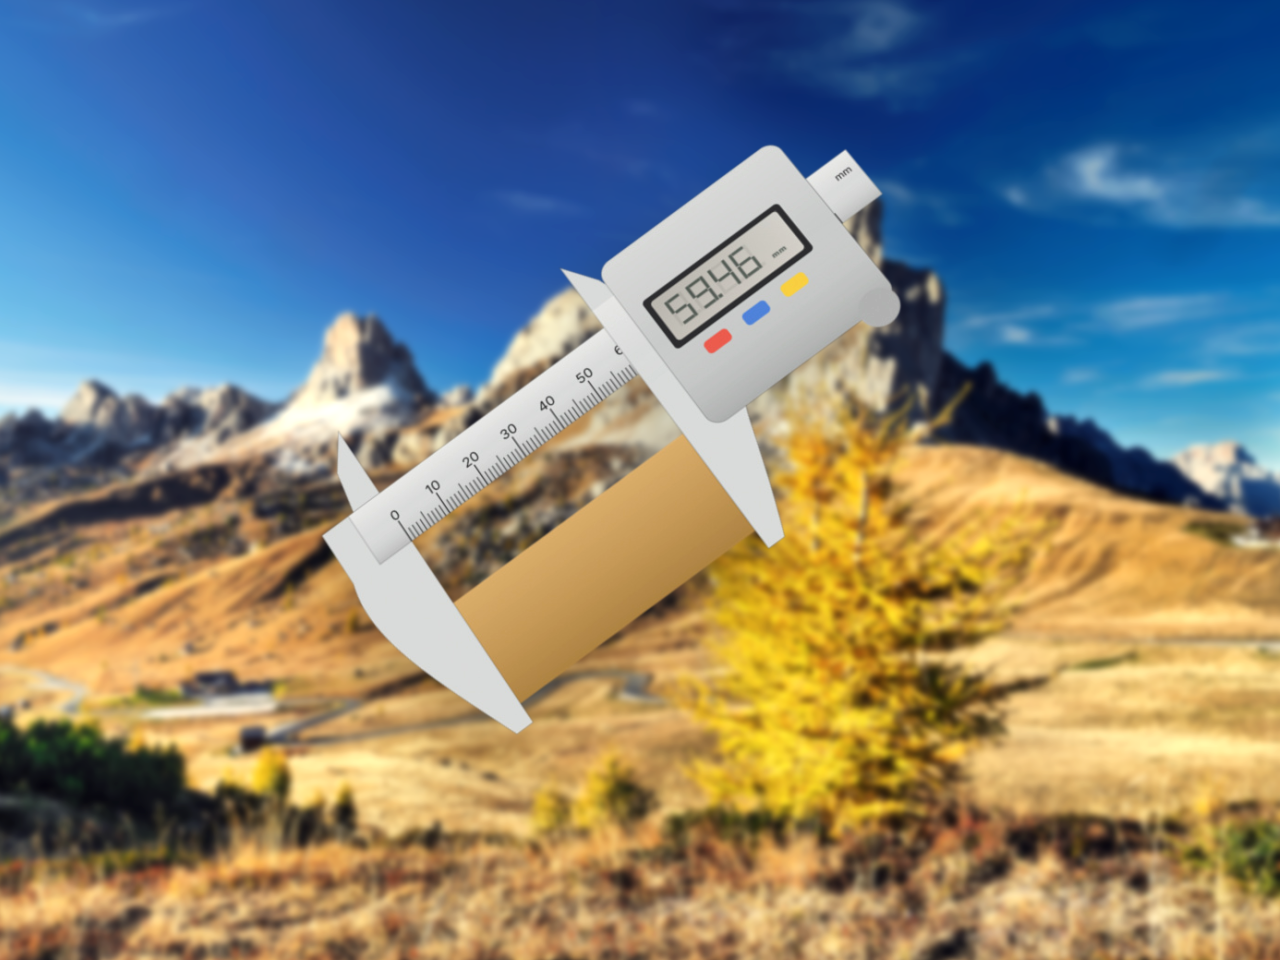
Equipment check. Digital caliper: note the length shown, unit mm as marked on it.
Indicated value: 59.46 mm
